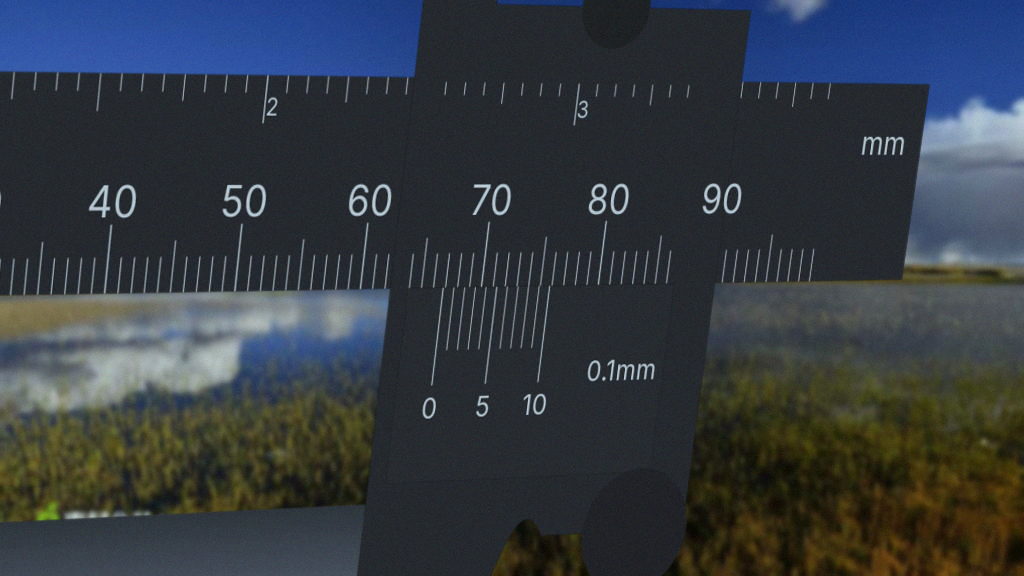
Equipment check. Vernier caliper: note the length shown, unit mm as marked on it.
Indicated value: 66.8 mm
